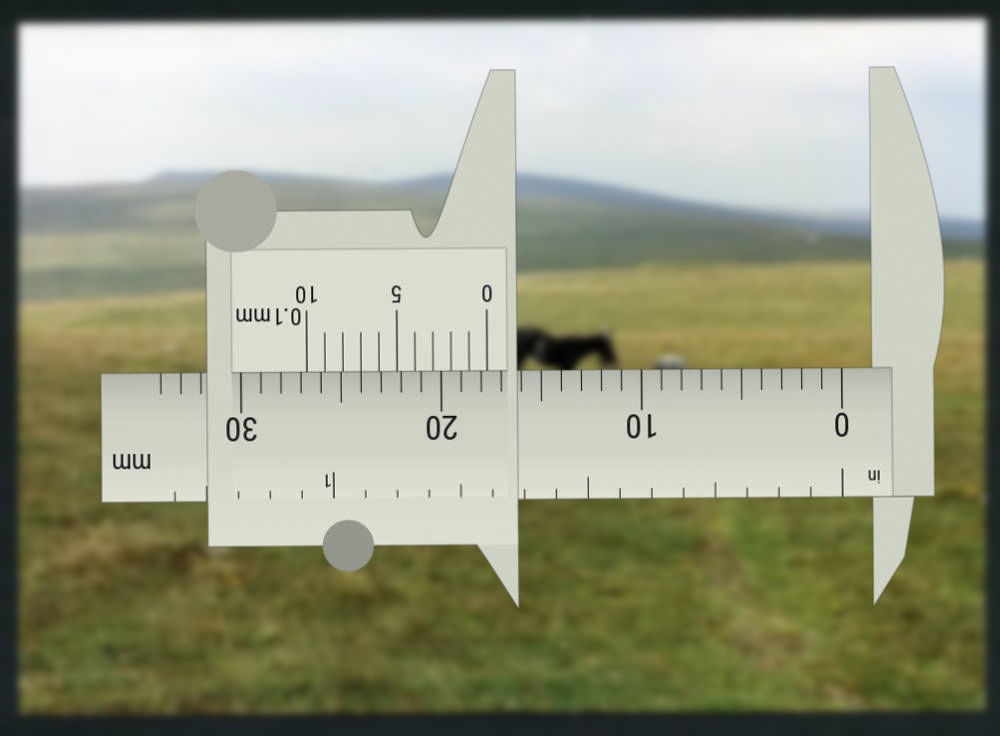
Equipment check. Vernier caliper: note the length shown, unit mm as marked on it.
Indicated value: 17.7 mm
